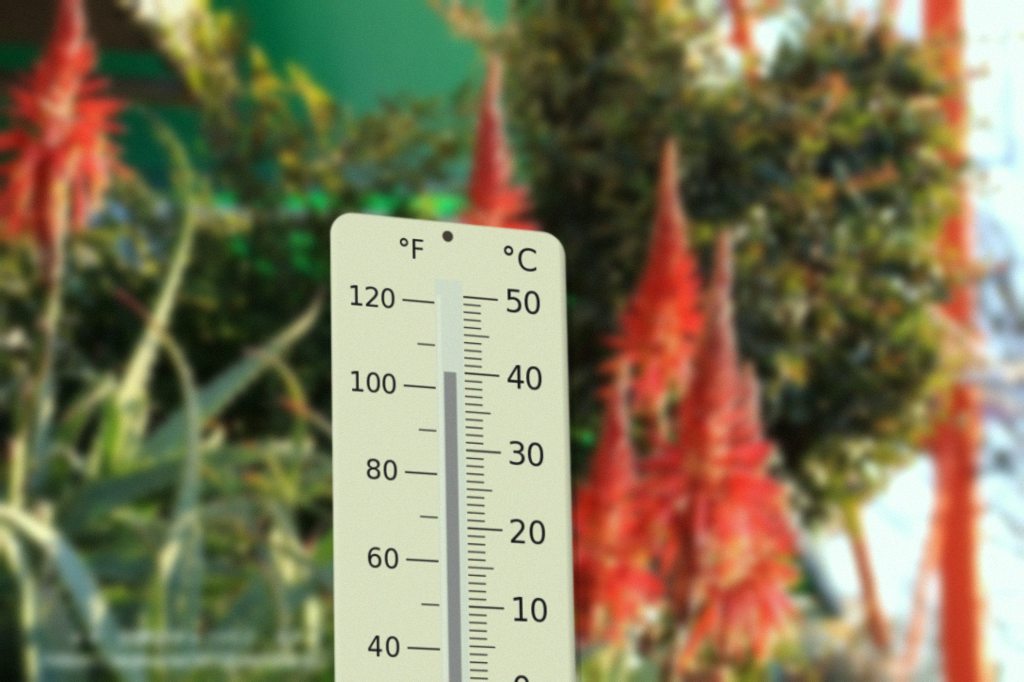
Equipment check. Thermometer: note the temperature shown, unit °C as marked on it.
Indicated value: 40 °C
